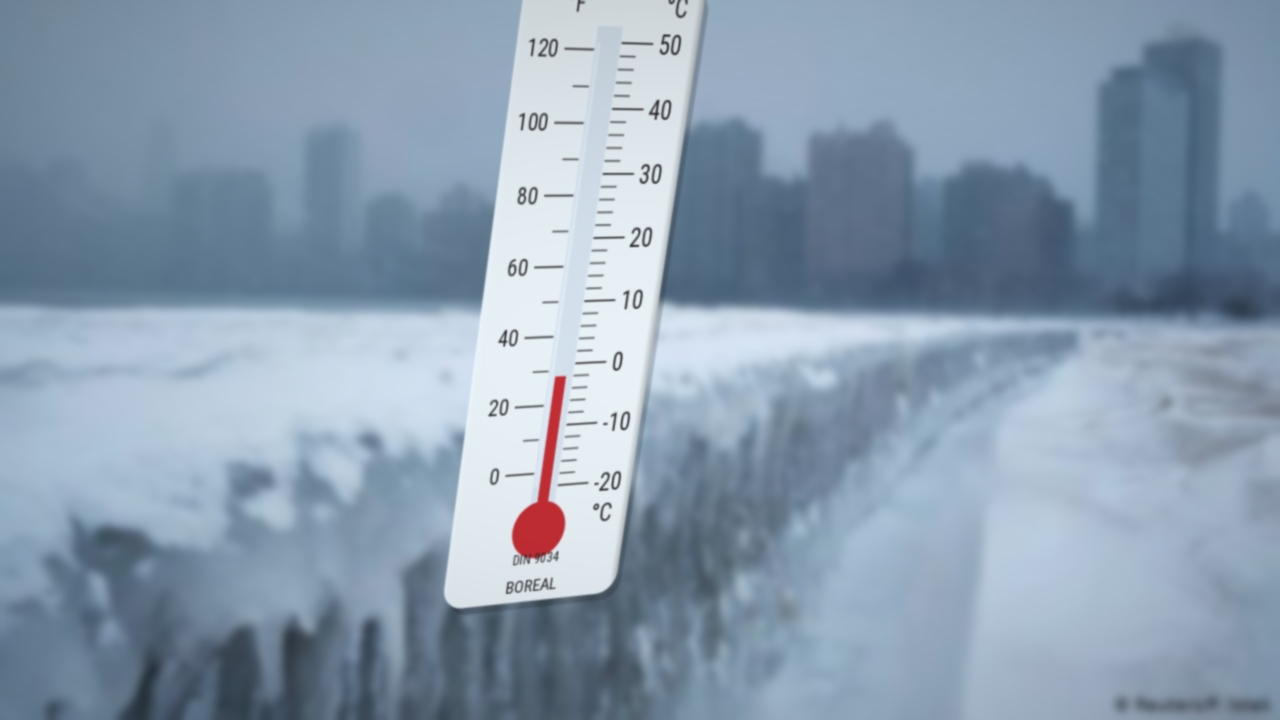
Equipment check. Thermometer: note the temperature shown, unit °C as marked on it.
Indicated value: -2 °C
